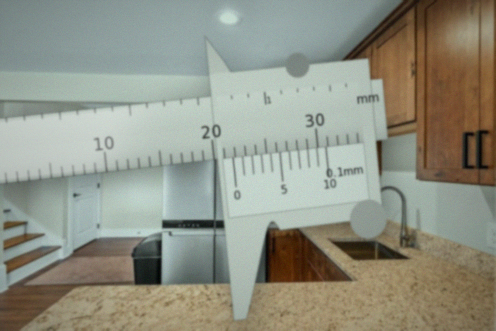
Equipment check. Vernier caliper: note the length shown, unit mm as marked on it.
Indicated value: 21.8 mm
